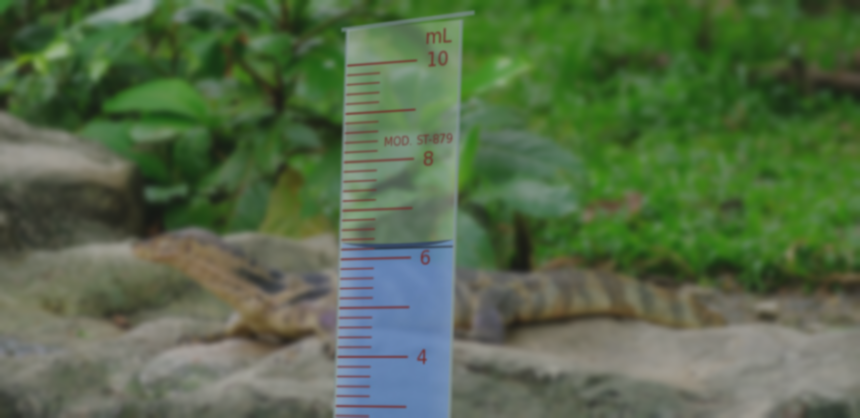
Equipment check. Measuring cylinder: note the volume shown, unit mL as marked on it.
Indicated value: 6.2 mL
